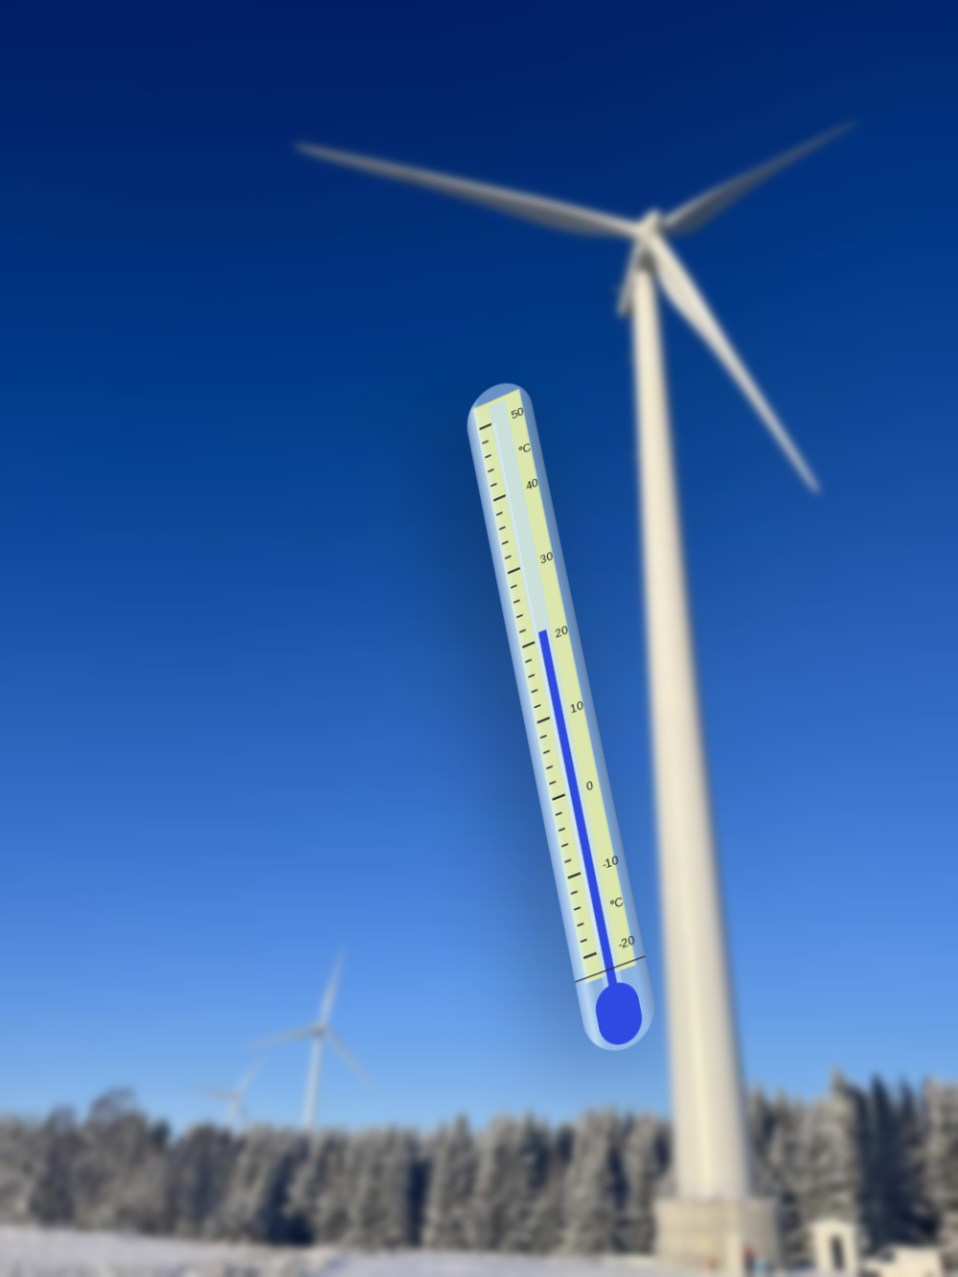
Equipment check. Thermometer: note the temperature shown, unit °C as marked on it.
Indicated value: 21 °C
